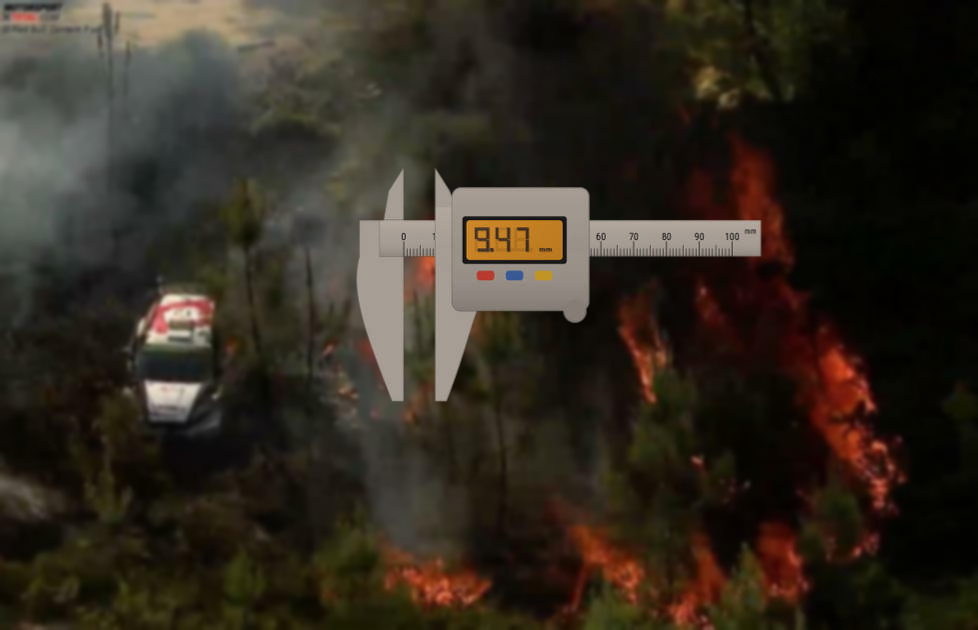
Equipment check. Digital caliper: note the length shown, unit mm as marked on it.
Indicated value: 9.47 mm
